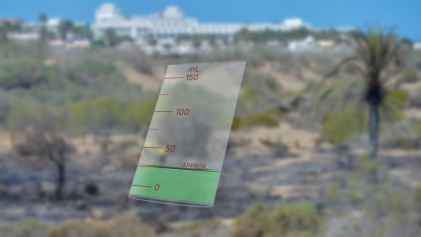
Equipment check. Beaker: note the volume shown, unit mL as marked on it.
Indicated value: 25 mL
